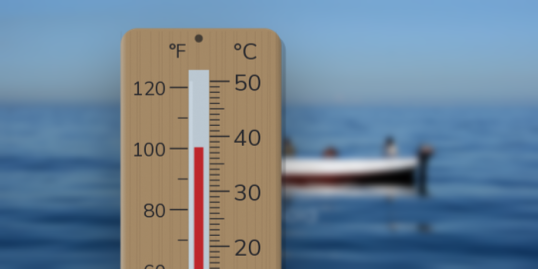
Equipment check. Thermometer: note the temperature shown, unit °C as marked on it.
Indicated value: 38 °C
